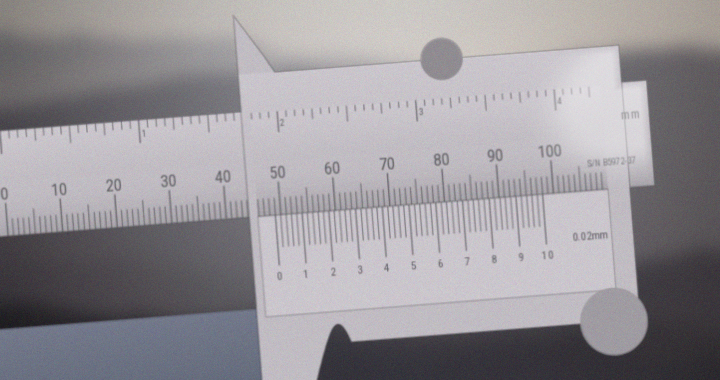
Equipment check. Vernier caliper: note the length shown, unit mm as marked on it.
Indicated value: 49.0 mm
